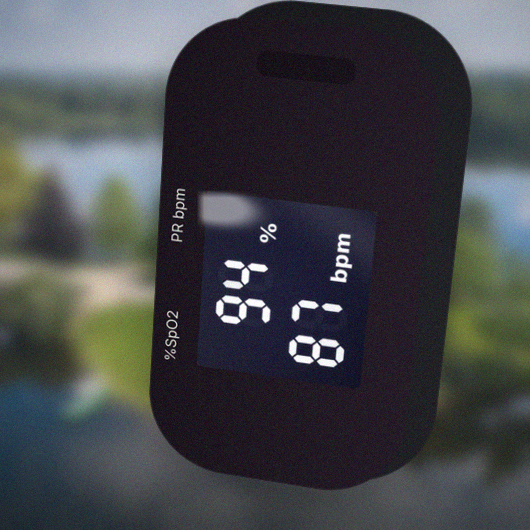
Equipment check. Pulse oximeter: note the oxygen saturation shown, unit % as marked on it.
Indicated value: 94 %
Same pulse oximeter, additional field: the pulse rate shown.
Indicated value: 87 bpm
